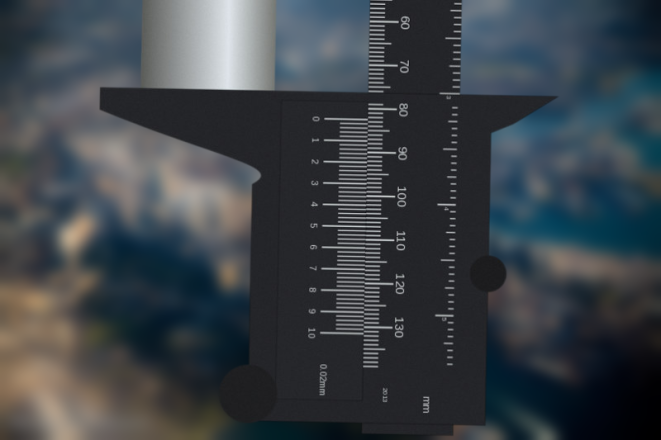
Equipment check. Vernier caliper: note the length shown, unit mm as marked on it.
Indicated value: 82.5 mm
